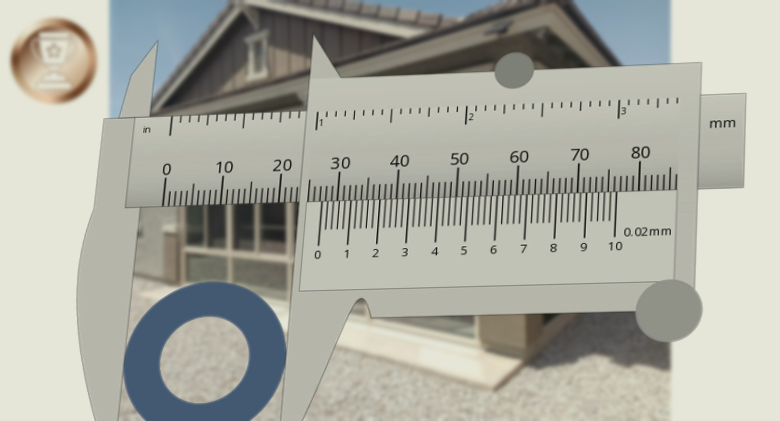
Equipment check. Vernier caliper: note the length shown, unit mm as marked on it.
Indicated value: 27.4 mm
